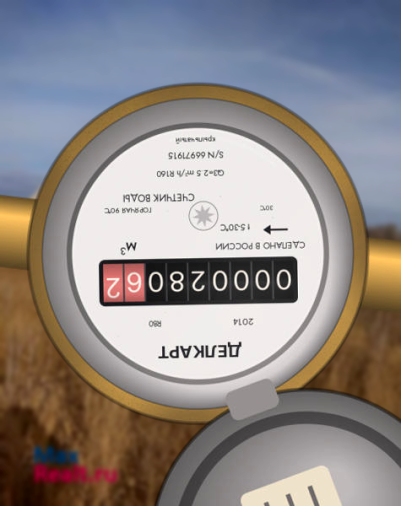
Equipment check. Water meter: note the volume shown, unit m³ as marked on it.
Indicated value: 280.62 m³
